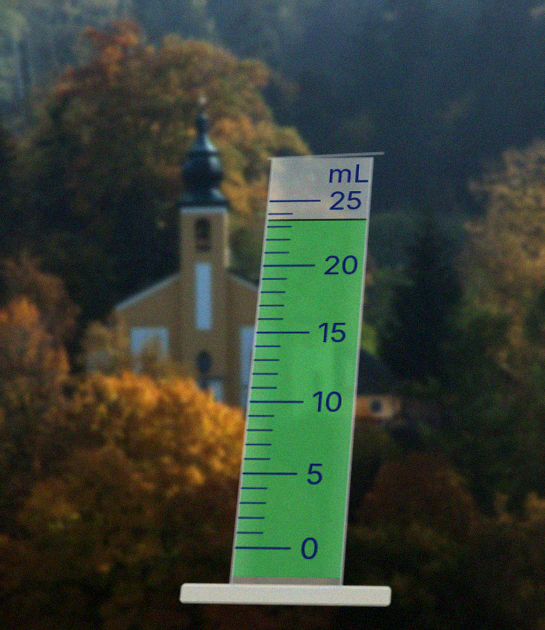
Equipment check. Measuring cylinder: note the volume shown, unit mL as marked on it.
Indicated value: 23.5 mL
